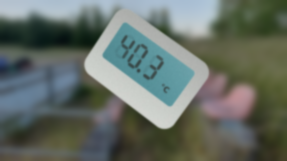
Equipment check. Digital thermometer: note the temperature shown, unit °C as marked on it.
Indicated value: 40.3 °C
